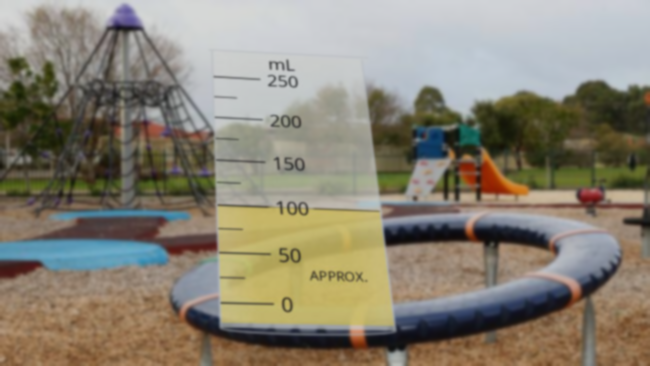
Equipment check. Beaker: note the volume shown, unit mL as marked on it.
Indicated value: 100 mL
